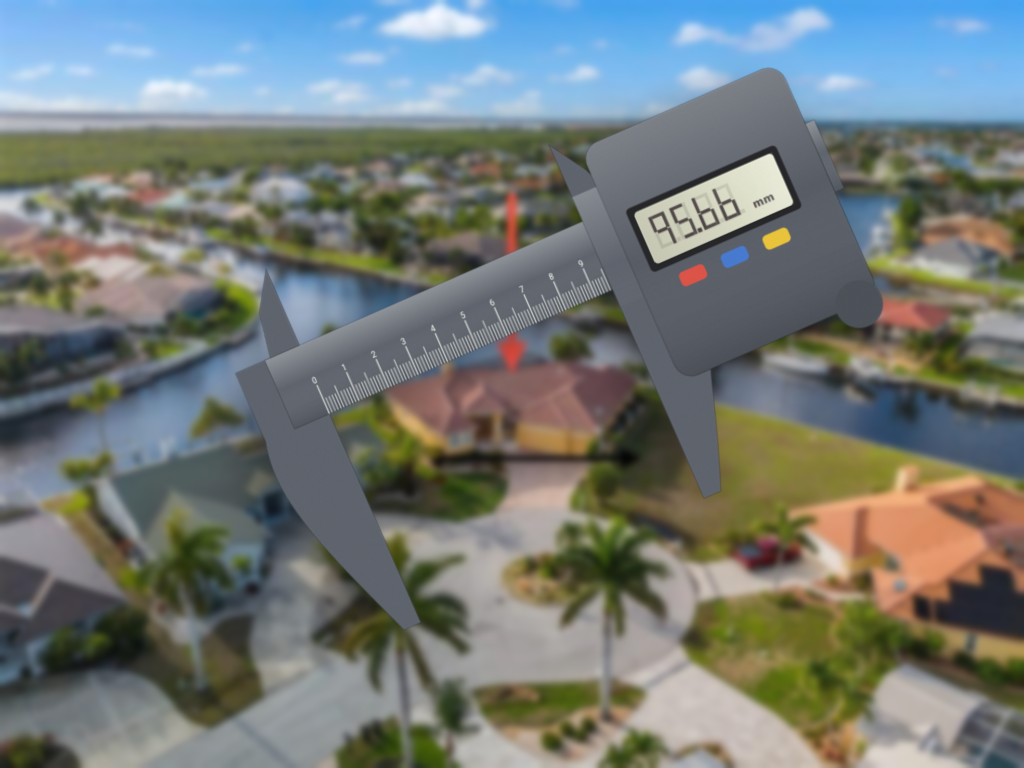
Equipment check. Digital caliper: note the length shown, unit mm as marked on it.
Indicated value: 95.66 mm
